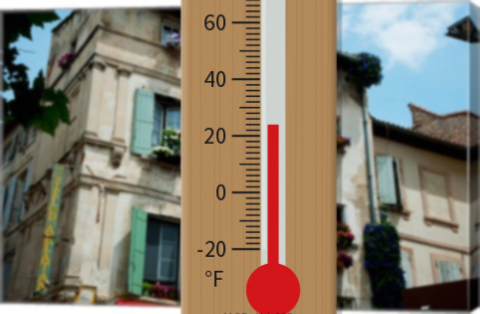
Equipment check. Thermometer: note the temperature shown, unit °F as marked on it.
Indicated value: 24 °F
